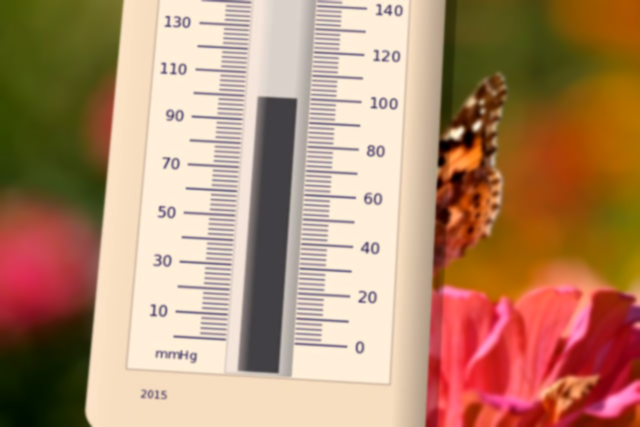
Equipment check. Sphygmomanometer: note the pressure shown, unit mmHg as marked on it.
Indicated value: 100 mmHg
